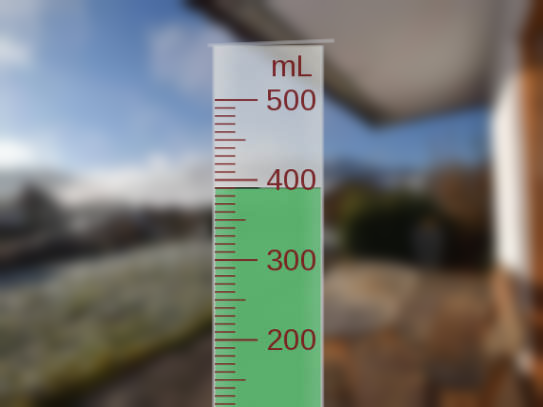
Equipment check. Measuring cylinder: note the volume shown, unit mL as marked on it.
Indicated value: 390 mL
